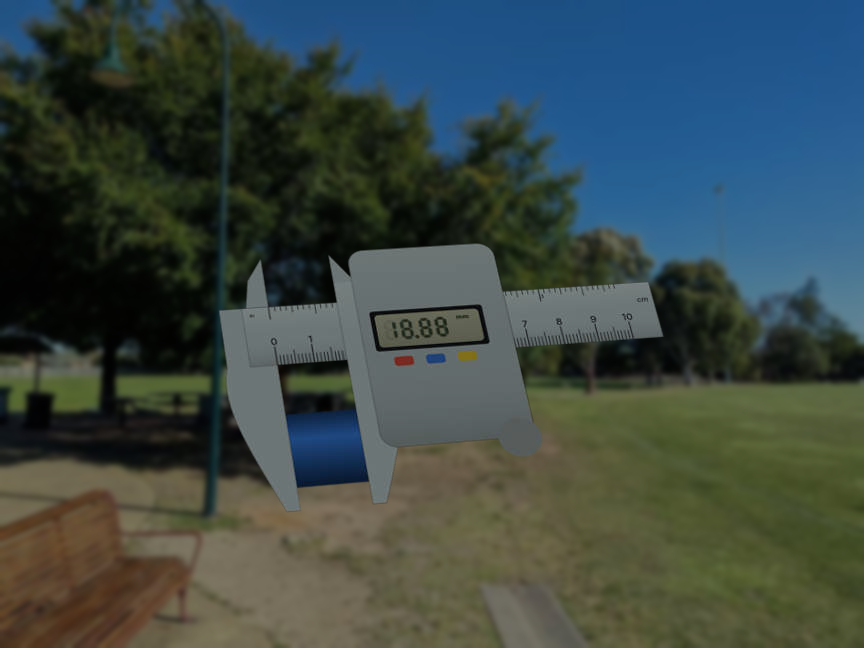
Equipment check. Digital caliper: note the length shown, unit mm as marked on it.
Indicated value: 18.88 mm
